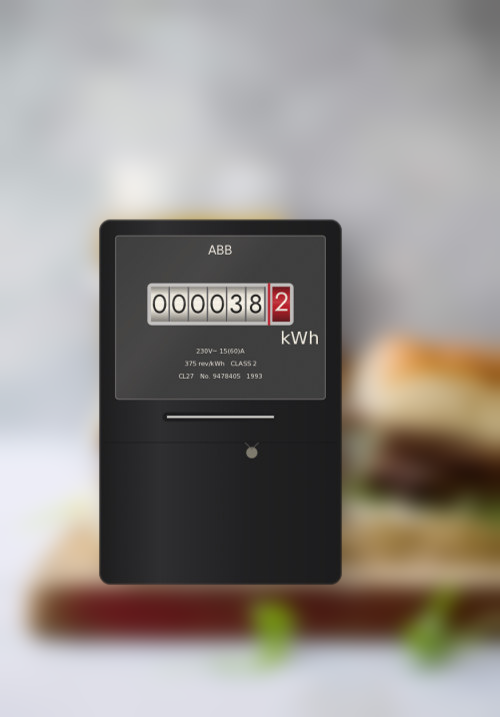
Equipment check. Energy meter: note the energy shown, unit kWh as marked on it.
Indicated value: 38.2 kWh
